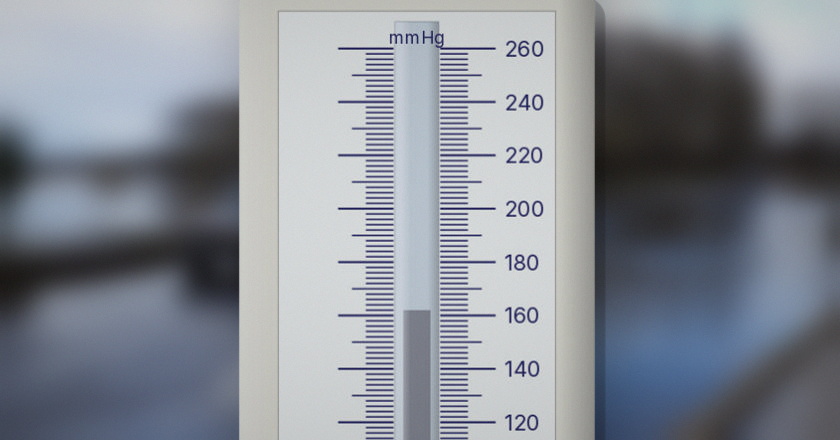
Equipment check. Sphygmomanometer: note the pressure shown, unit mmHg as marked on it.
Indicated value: 162 mmHg
